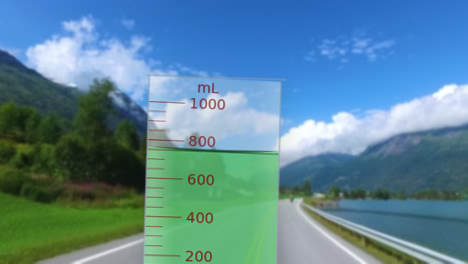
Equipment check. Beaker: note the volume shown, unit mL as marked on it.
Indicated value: 750 mL
